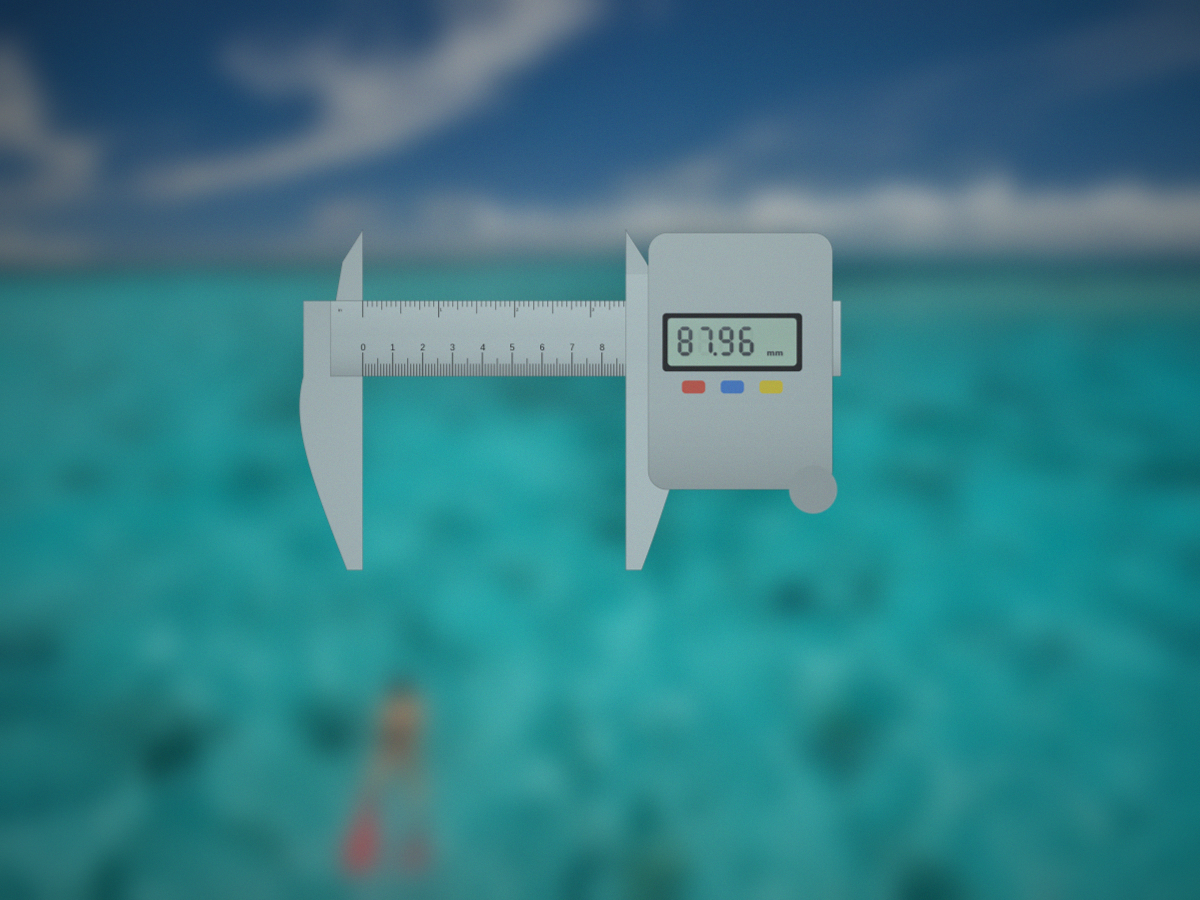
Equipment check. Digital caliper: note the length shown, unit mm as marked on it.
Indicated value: 87.96 mm
